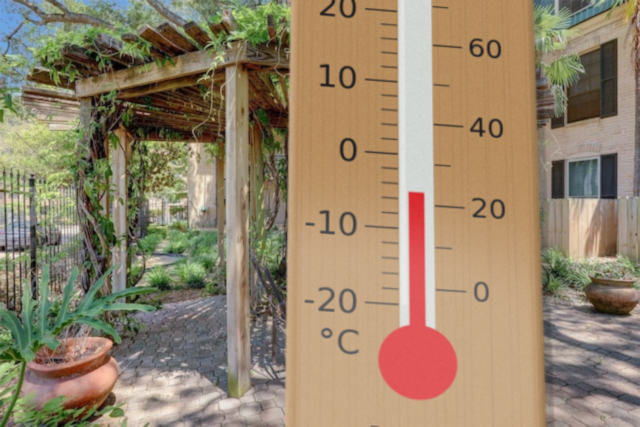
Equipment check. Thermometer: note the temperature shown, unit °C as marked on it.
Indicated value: -5 °C
